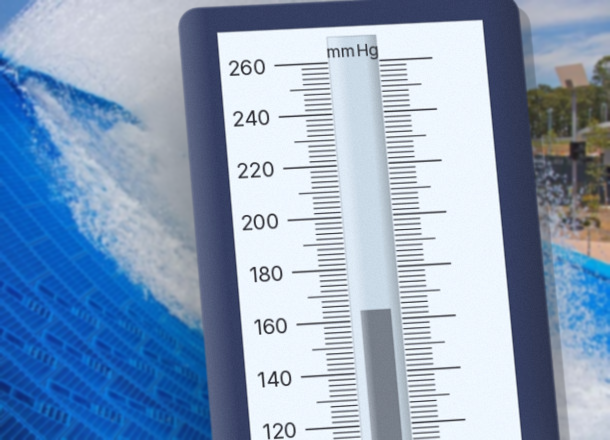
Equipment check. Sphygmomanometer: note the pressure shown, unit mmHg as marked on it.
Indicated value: 164 mmHg
